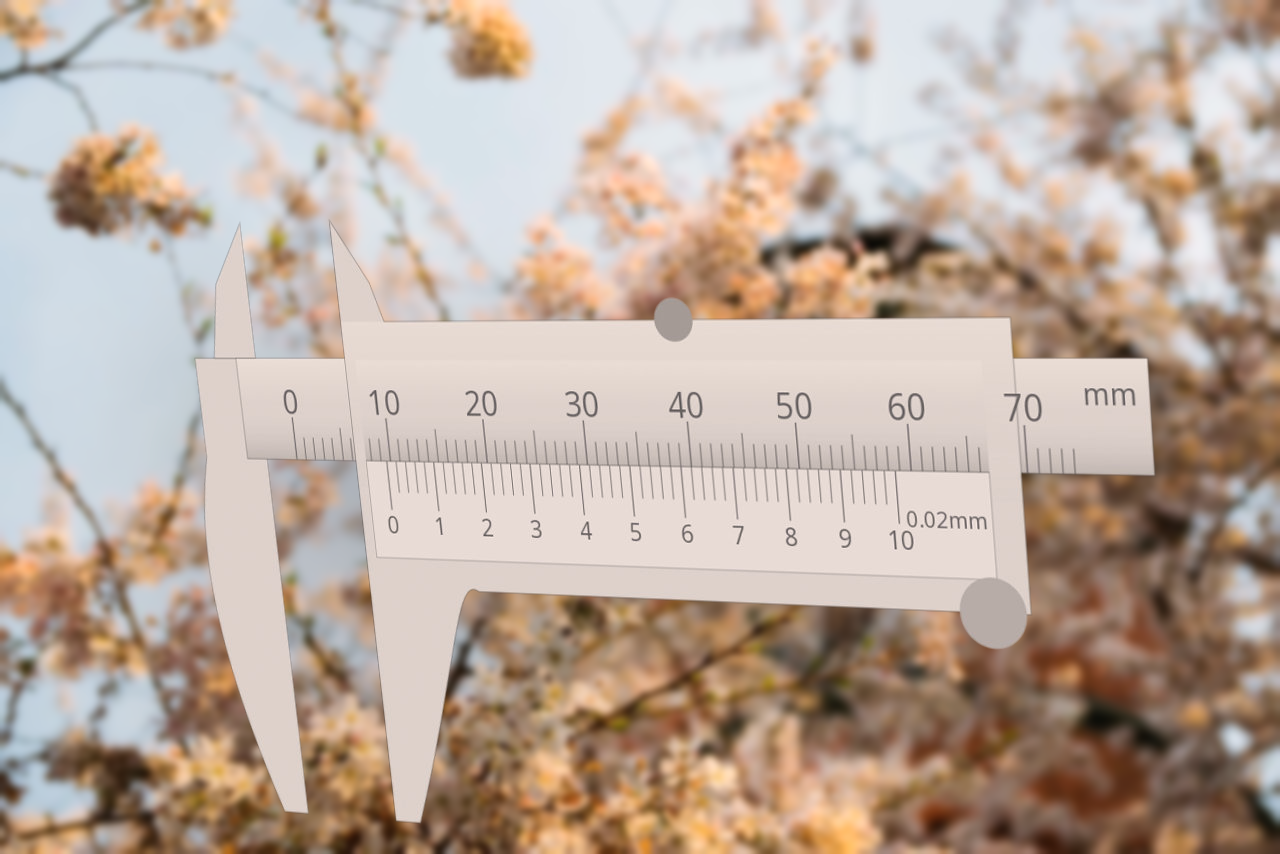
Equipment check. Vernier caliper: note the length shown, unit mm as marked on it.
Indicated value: 9.6 mm
